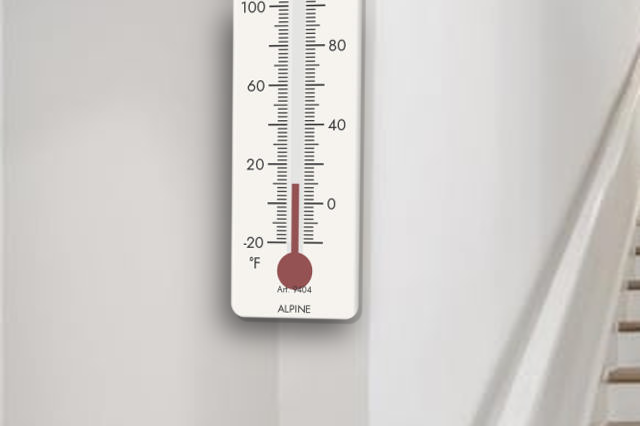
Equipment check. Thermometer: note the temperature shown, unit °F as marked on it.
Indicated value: 10 °F
